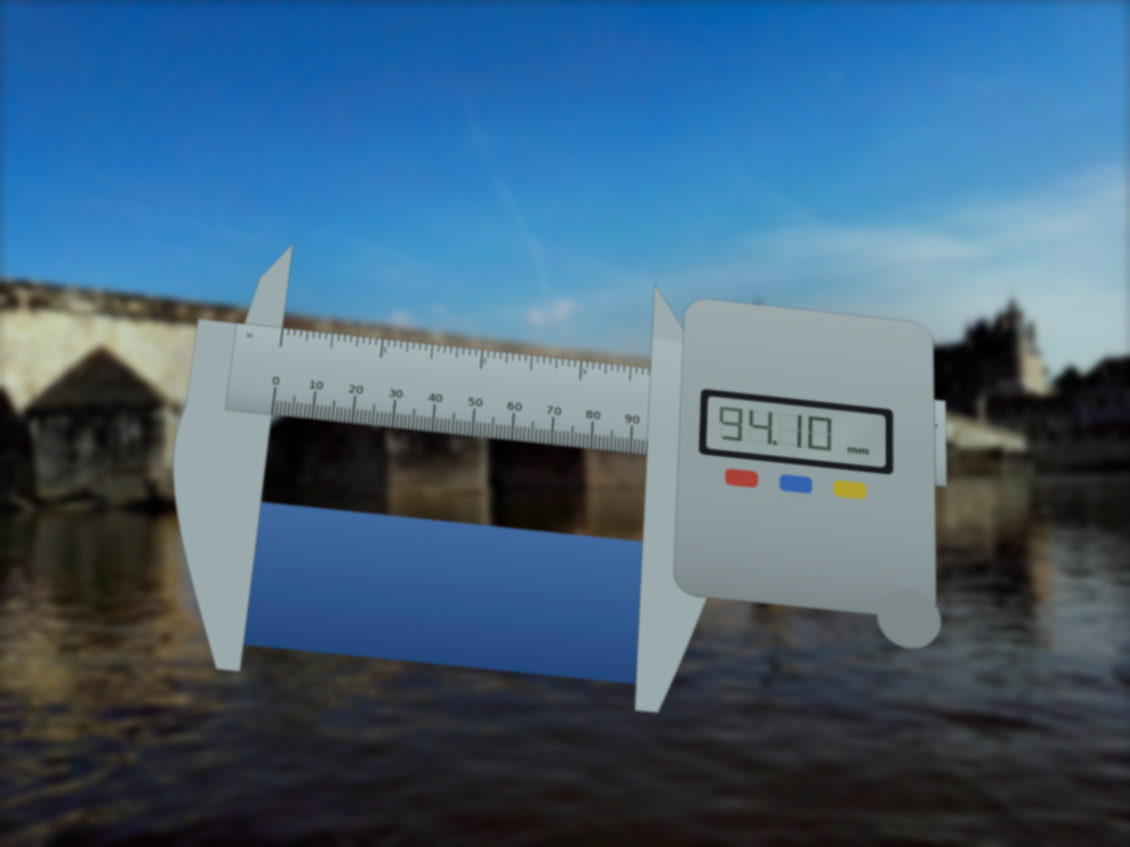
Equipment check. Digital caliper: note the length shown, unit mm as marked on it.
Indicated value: 94.10 mm
